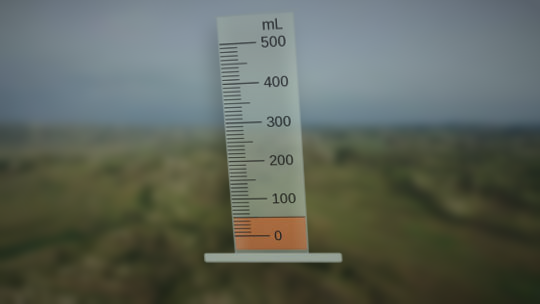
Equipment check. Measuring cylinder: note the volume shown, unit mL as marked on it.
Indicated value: 50 mL
